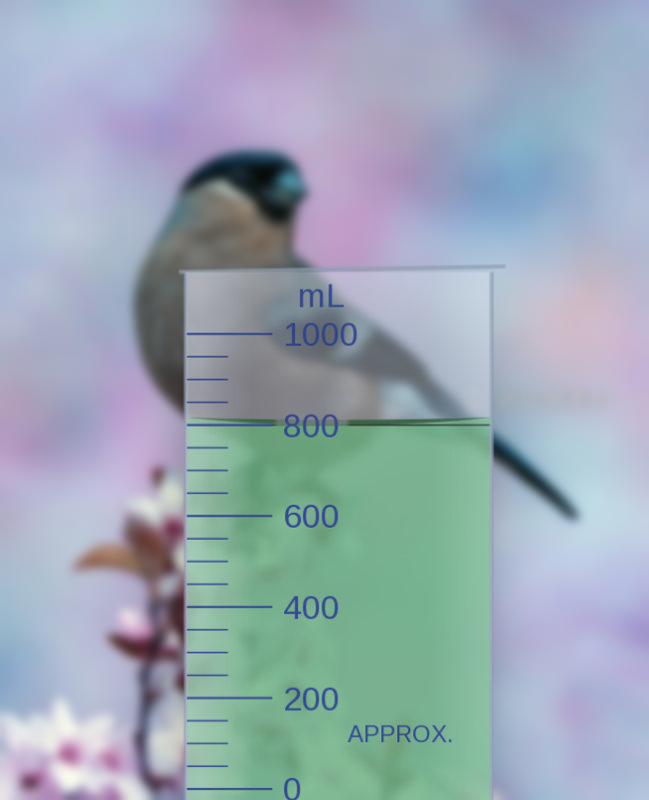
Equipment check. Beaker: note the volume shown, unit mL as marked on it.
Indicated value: 800 mL
